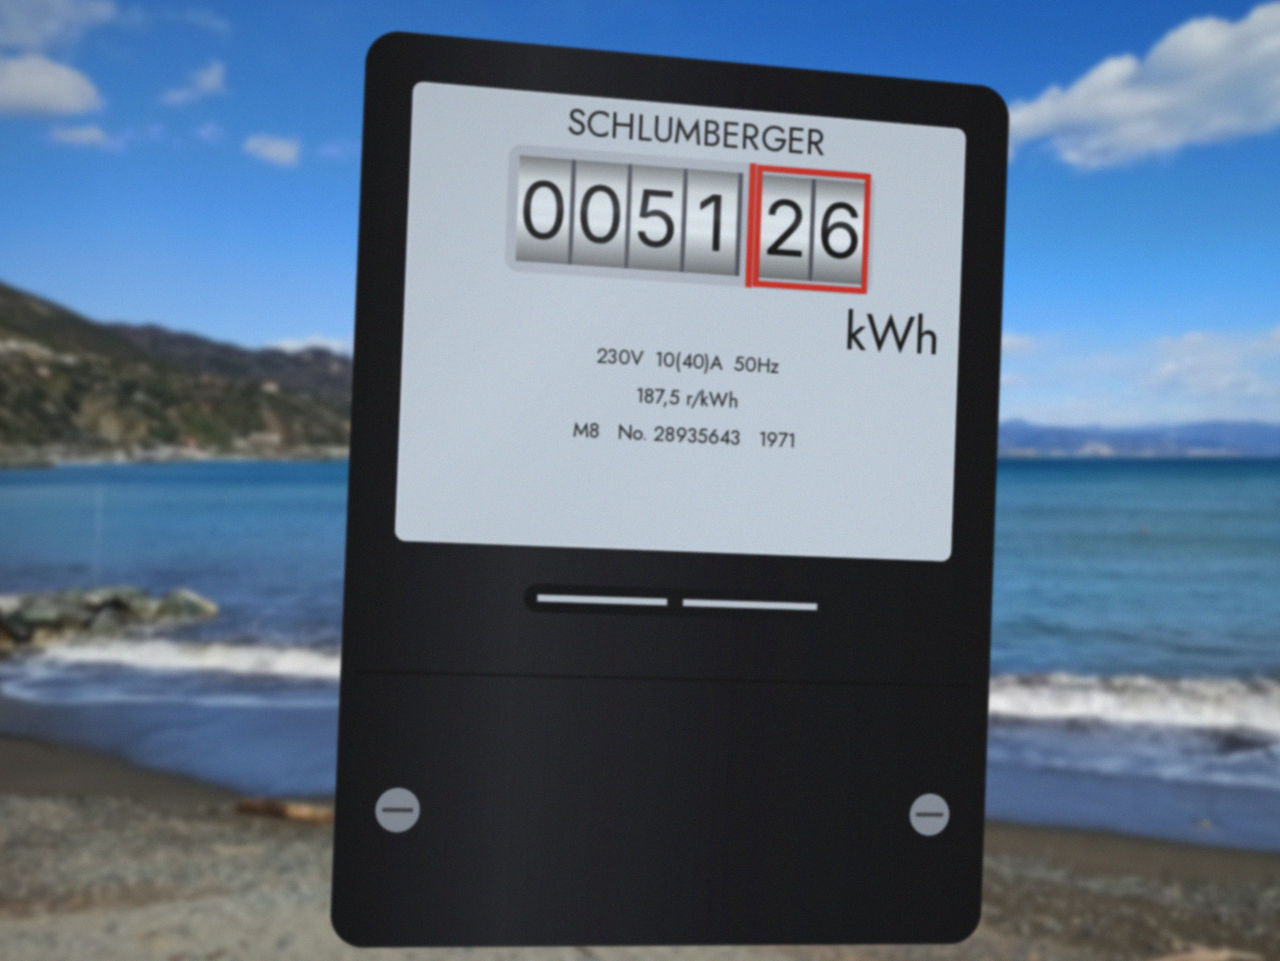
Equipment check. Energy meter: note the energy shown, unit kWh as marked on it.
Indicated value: 51.26 kWh
